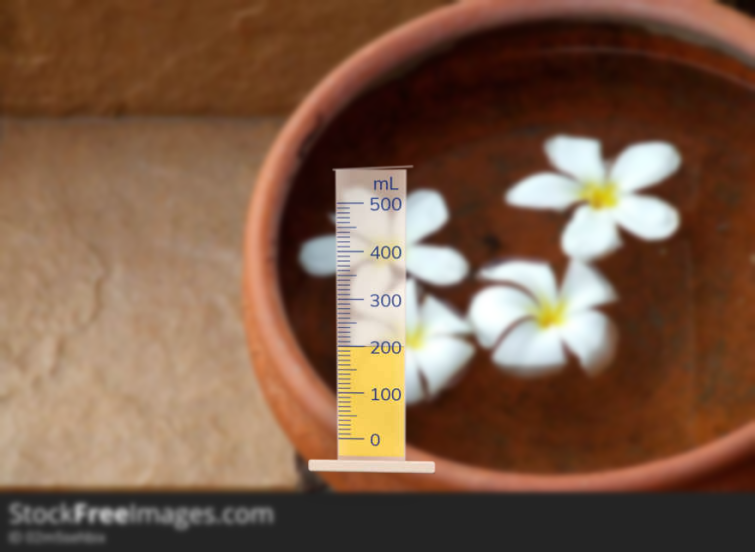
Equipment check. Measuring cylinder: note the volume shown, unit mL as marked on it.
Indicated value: 200 mL
